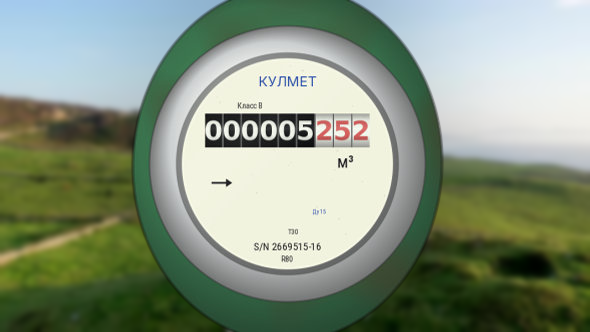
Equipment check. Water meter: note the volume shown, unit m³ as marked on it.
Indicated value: 5.252 m³
